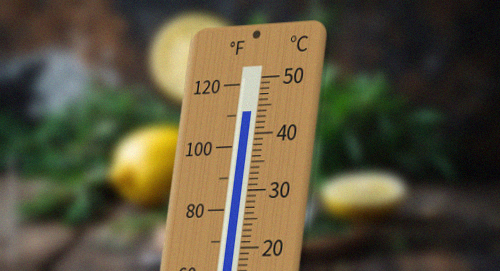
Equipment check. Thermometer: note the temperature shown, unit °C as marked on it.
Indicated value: 44 °C
